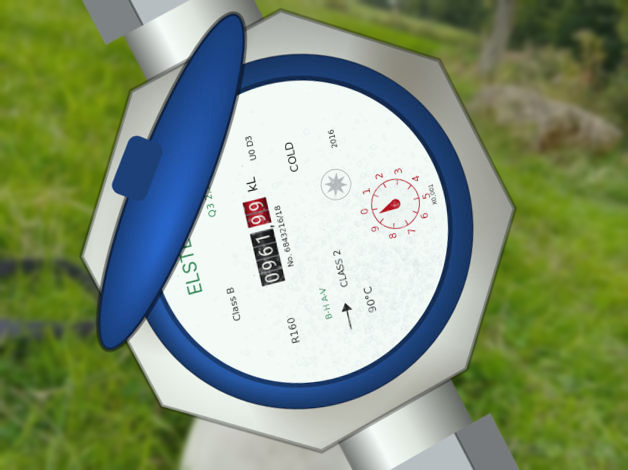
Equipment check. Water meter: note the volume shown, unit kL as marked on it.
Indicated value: 961.989 kL
